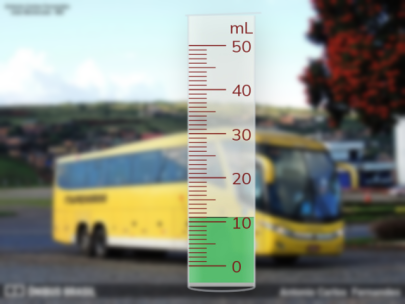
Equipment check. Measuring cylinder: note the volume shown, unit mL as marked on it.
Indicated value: 11 mL
